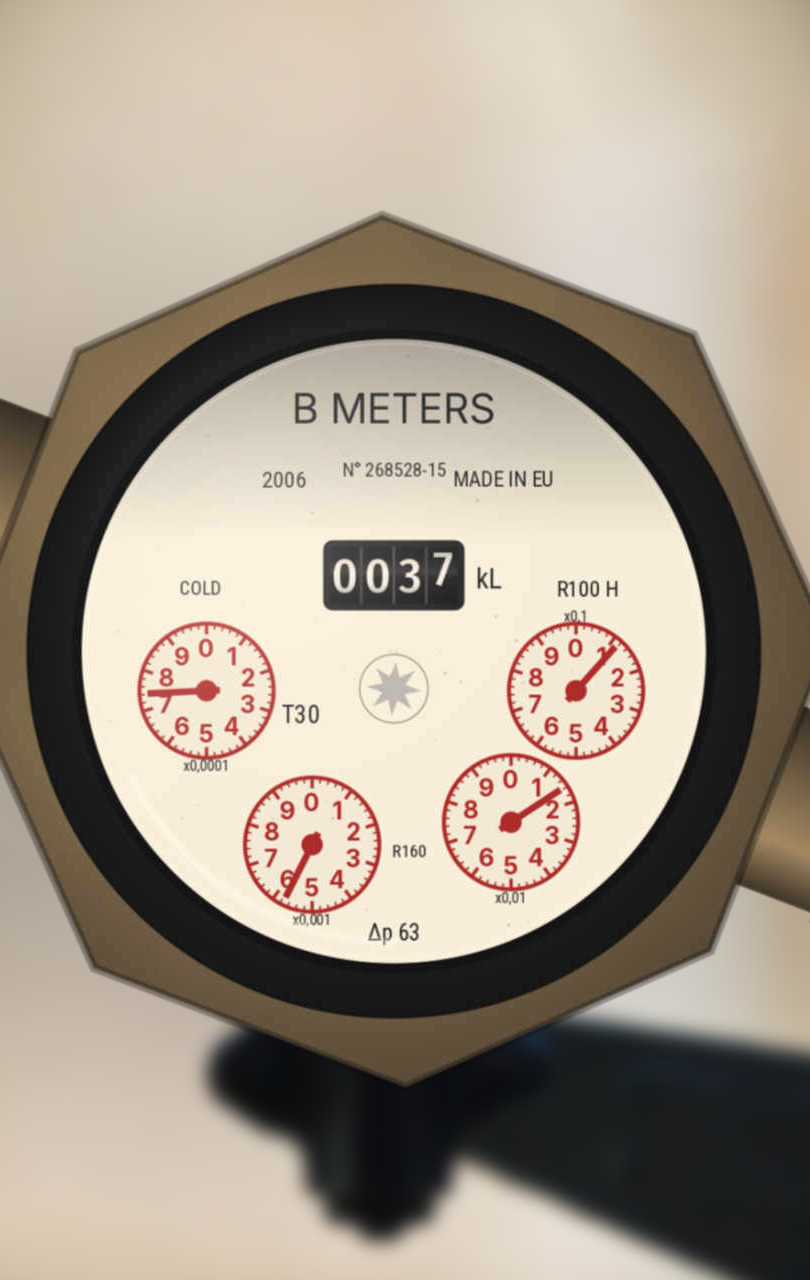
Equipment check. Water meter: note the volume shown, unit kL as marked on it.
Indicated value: 37.1157 kL
